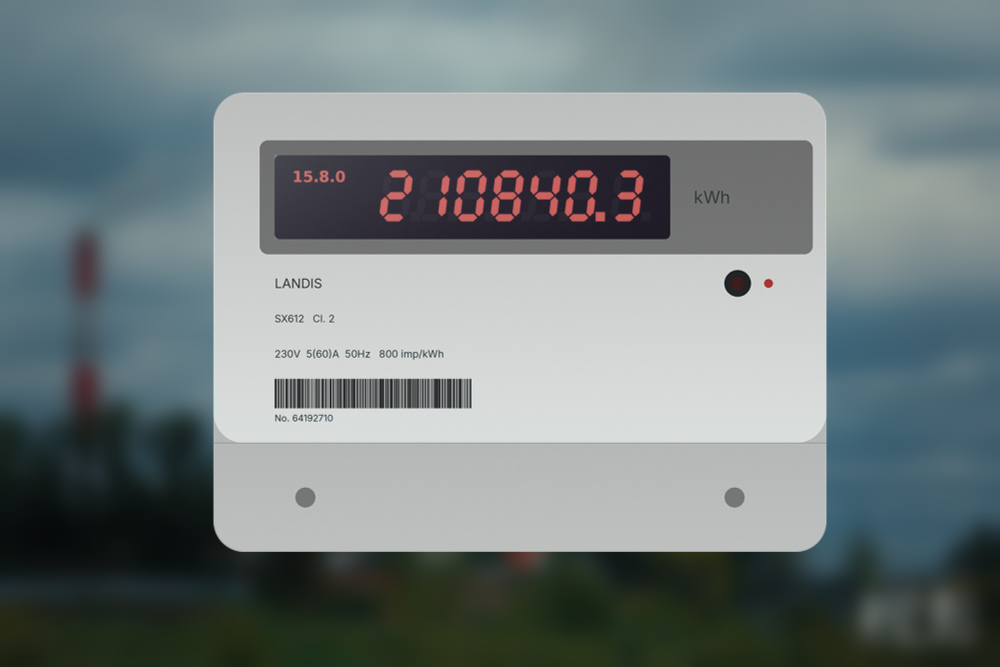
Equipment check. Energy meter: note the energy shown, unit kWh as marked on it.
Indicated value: 210840.3 kWh
